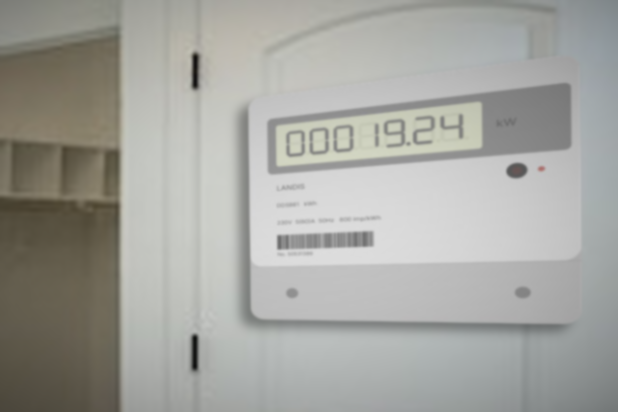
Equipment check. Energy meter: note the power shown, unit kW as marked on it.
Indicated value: 19.24 kW
